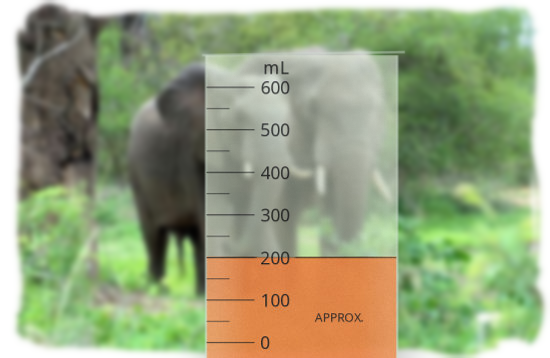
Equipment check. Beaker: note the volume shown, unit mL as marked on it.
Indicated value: 200 mL
